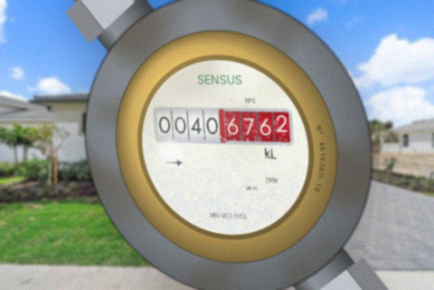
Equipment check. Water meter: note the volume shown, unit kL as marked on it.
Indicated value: 40.6762 kL
